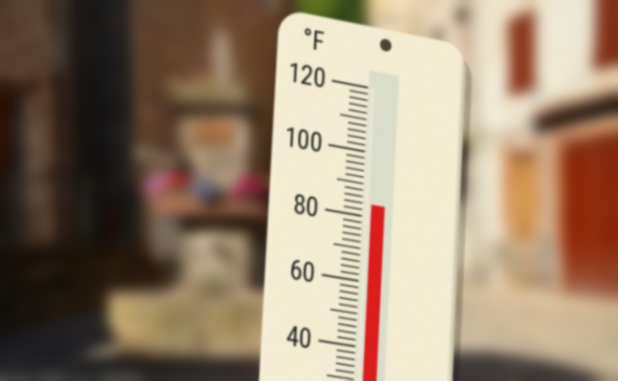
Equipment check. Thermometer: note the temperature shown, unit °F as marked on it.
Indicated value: 84 °F
